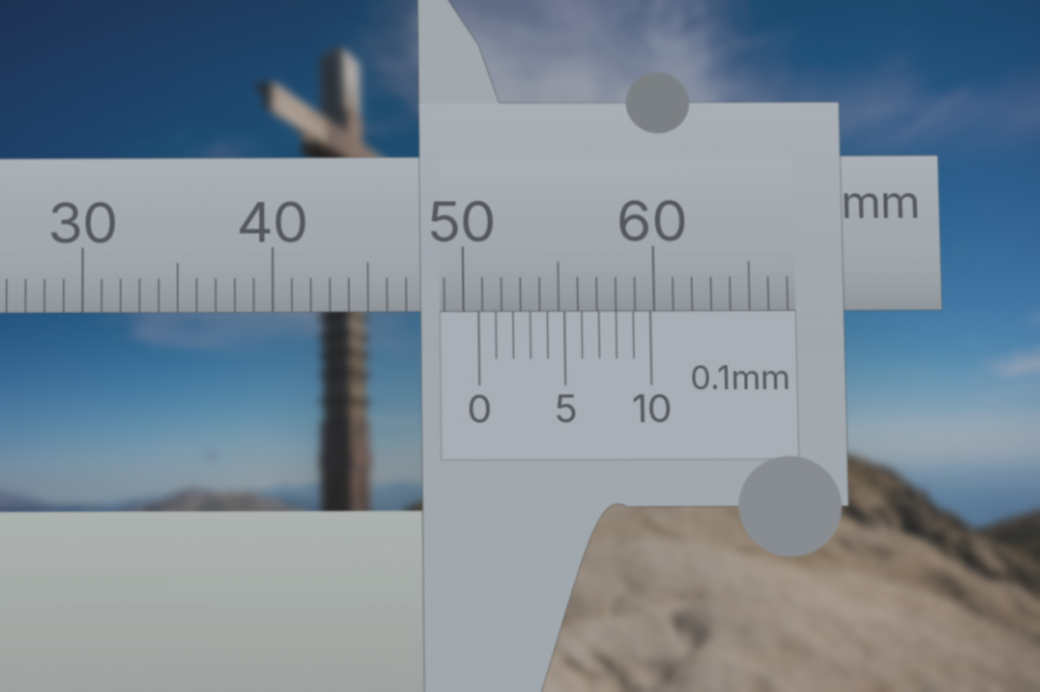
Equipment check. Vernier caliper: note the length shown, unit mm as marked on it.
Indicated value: 50.8 mm
